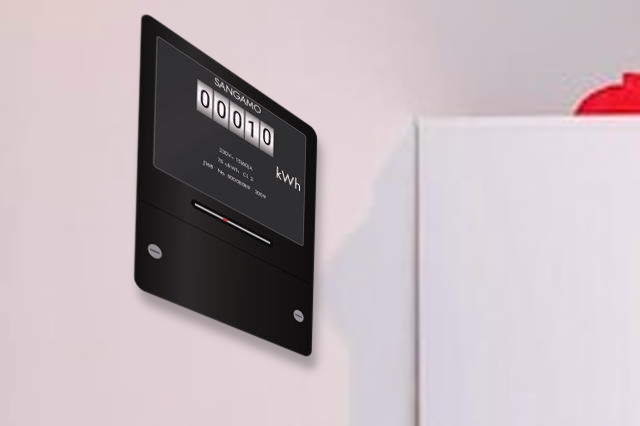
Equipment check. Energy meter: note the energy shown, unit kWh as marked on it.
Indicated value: 10 kWh
